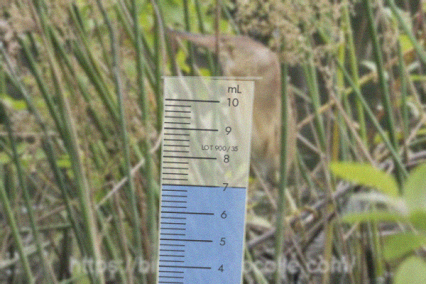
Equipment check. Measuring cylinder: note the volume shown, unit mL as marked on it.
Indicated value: 7 mL
